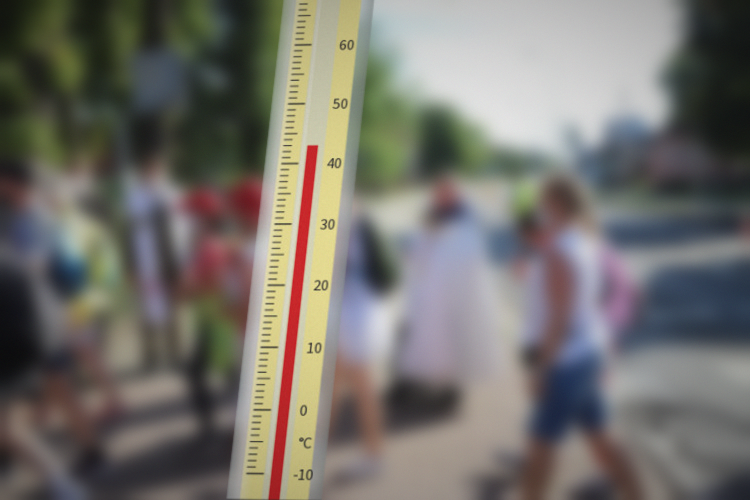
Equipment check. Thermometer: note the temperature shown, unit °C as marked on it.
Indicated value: 43 °C
